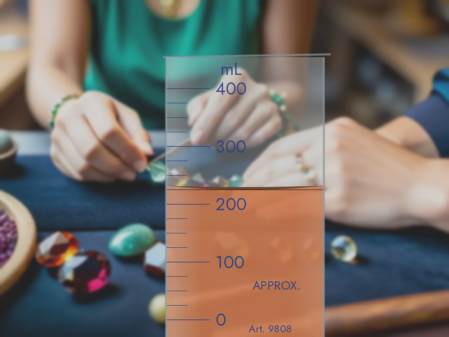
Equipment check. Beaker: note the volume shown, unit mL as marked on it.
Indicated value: 225 mL
